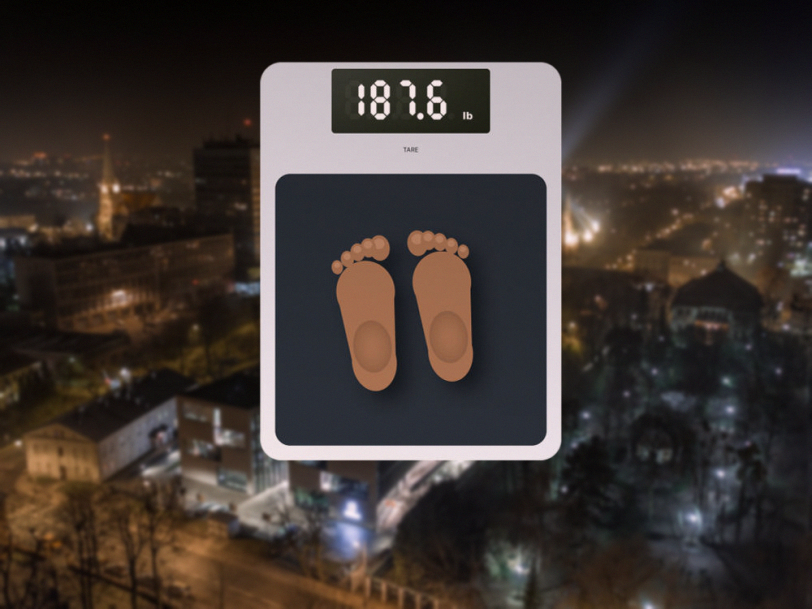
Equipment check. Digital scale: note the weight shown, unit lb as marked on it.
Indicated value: 187.6 lb
